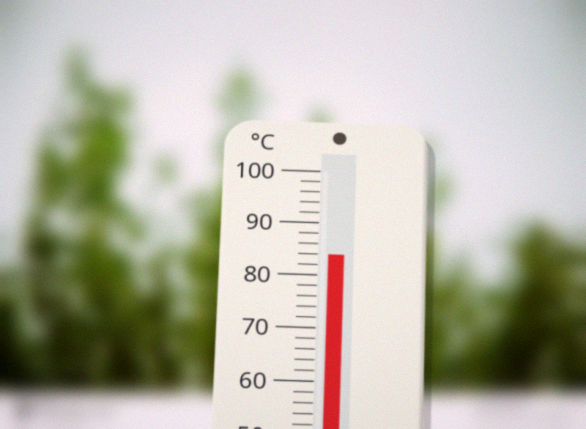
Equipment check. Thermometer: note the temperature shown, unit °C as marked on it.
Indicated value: 84 °C
